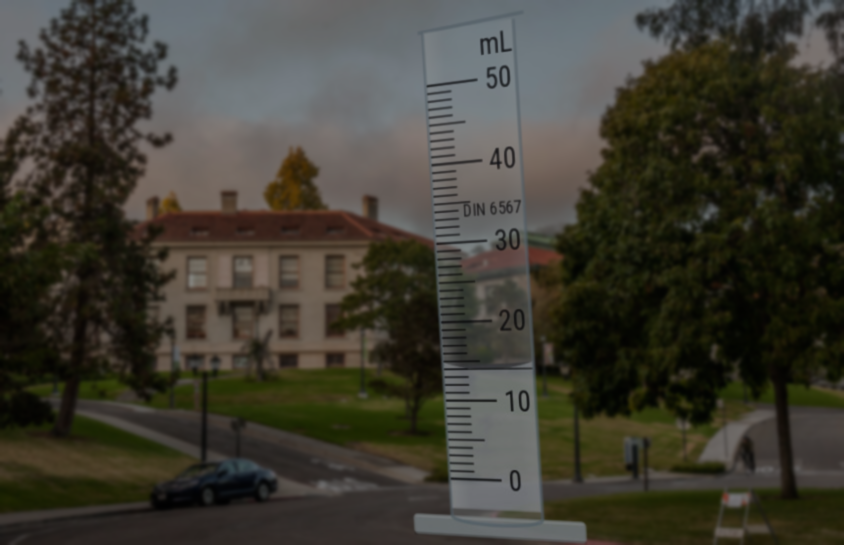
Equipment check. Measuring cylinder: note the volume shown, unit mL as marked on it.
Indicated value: 14 mL
